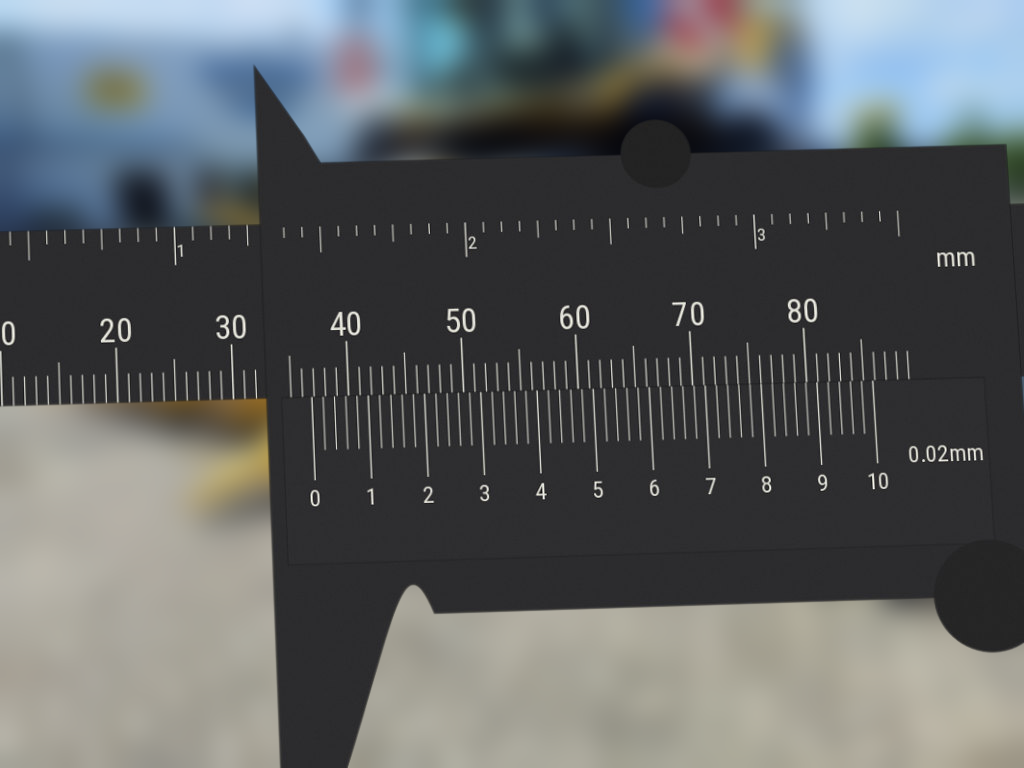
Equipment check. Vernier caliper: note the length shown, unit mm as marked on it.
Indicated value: 36.8 mm
